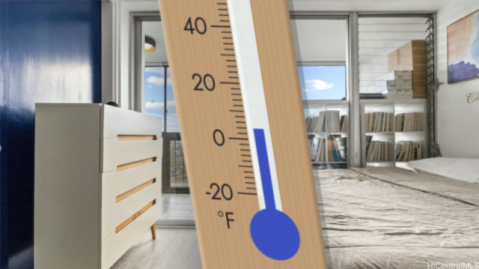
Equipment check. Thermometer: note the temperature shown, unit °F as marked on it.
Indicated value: 4 °F
